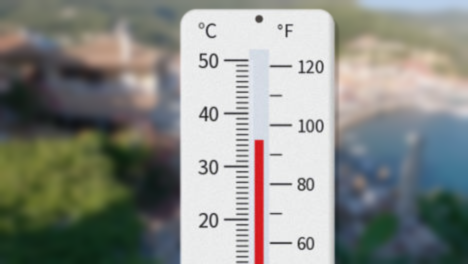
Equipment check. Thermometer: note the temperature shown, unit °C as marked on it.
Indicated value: 35 °C
